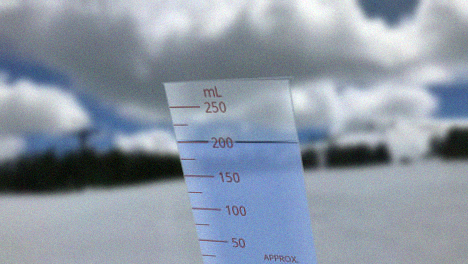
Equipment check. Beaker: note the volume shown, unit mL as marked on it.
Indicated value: 200 mL
